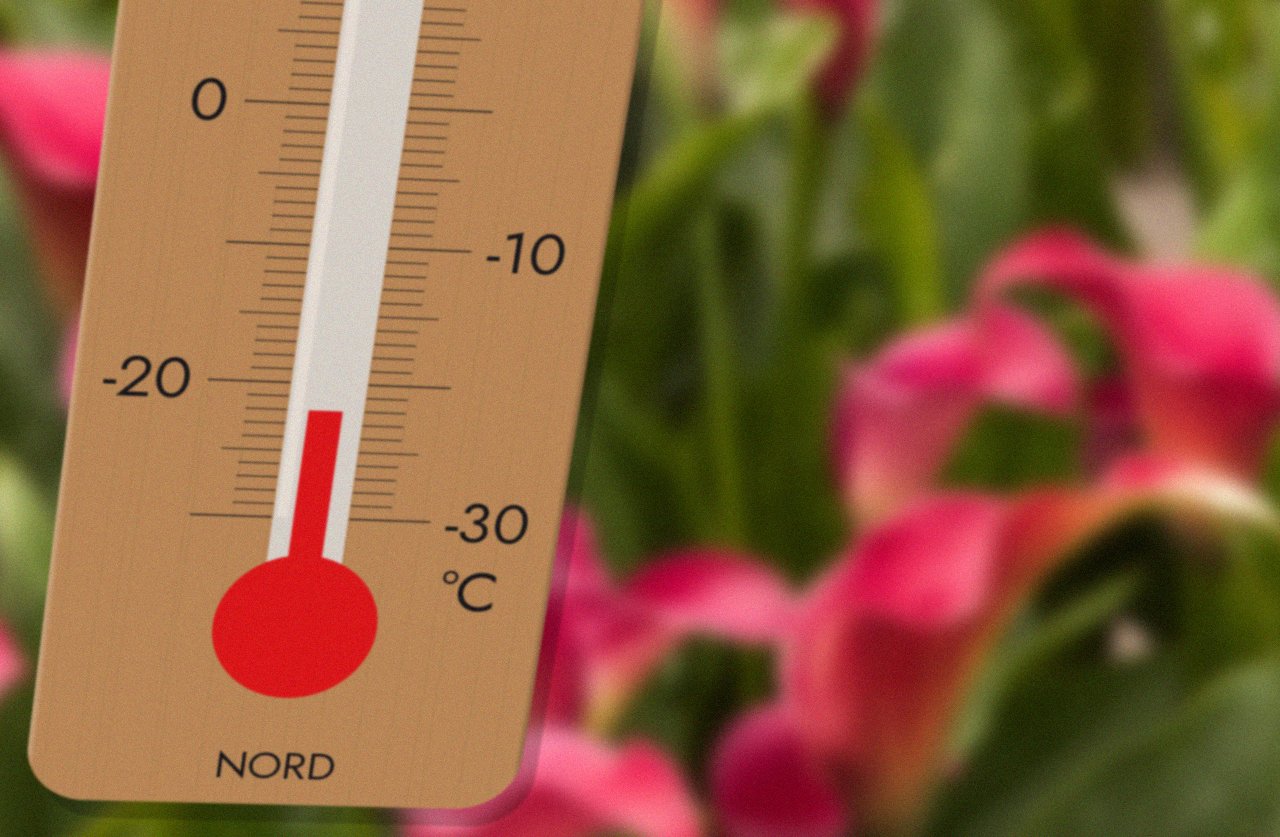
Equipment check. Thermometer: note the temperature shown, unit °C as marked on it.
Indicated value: -22 °C
